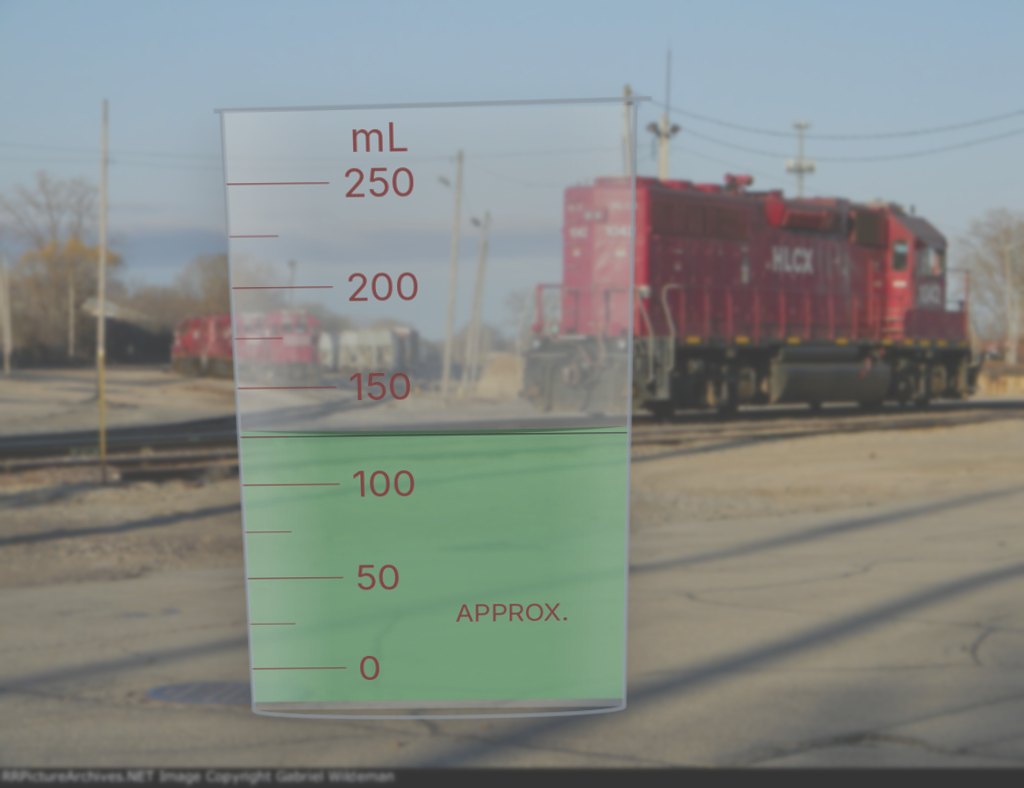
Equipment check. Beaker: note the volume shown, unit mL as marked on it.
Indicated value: 125 mL
